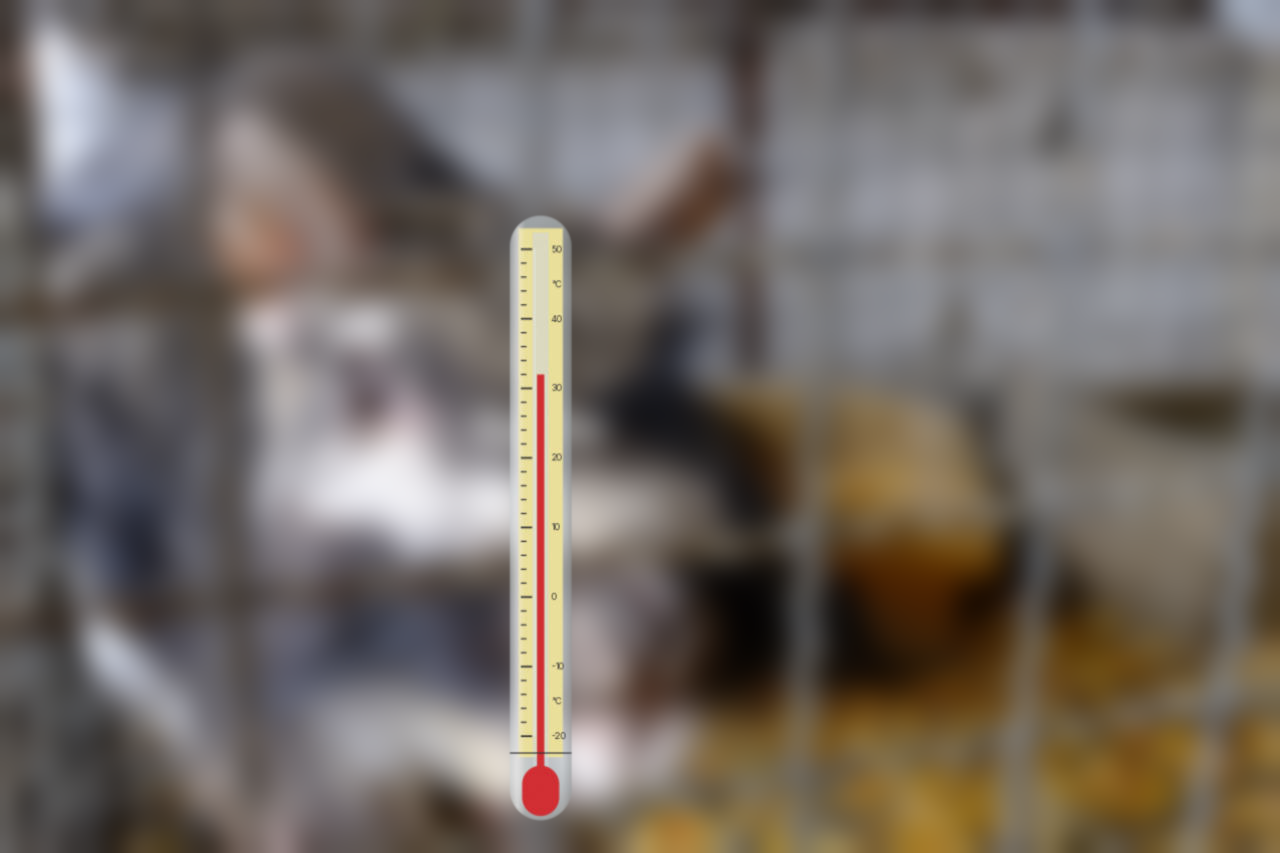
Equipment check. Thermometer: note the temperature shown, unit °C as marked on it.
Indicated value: 32 °C
